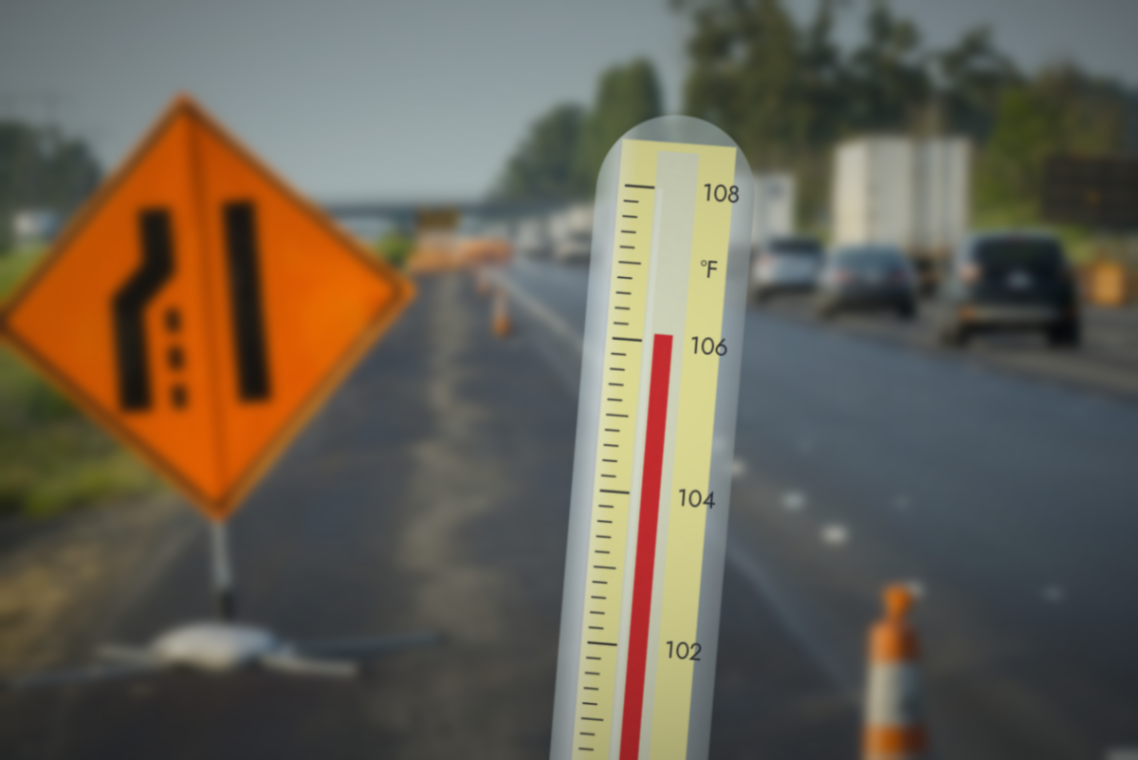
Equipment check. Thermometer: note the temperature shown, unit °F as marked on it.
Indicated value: 106.1 °F
